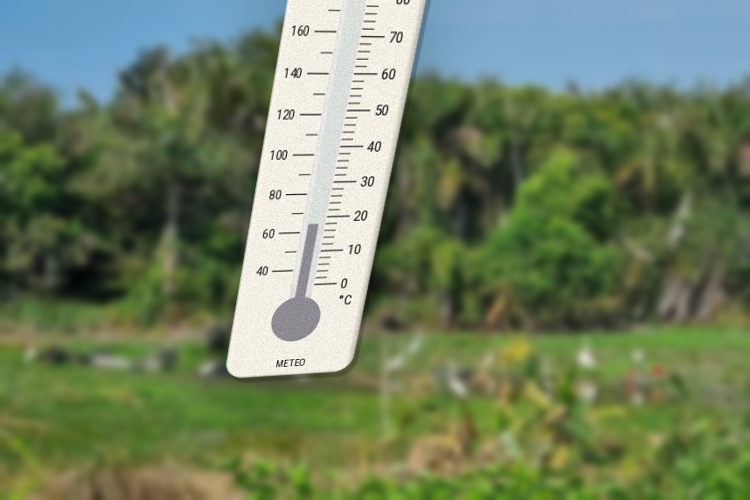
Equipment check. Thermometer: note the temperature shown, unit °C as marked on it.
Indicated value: 18 °C
